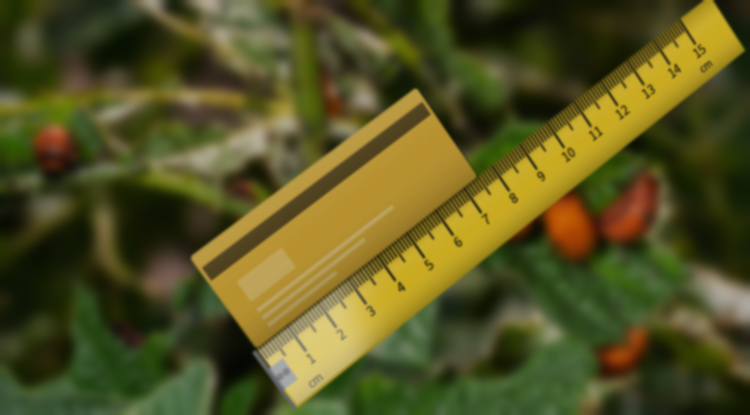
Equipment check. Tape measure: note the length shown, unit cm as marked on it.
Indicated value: 7.5 cm
